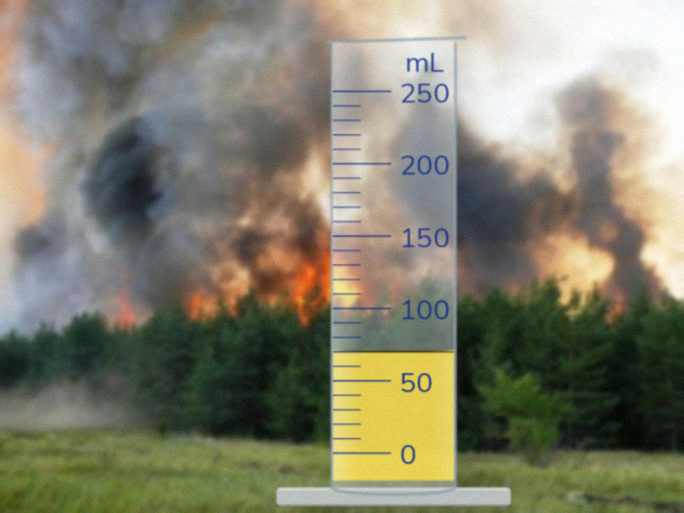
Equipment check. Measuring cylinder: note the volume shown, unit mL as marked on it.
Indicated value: 70 mL
